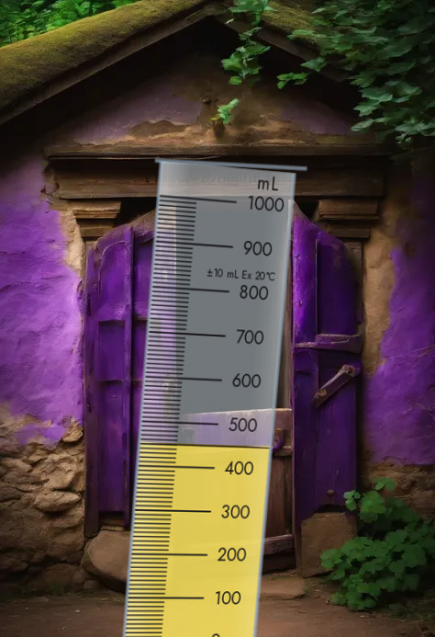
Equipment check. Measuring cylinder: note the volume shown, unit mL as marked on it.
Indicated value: 450 mL
